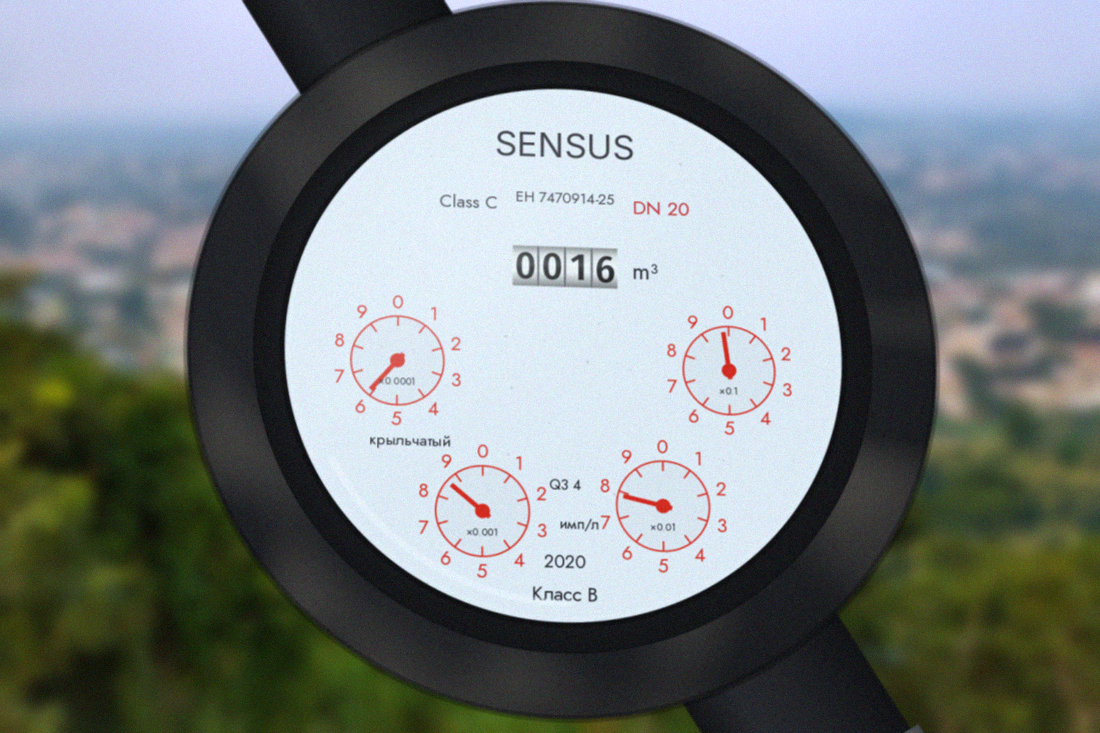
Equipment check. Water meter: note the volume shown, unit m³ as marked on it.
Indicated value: 15.9786 m³
